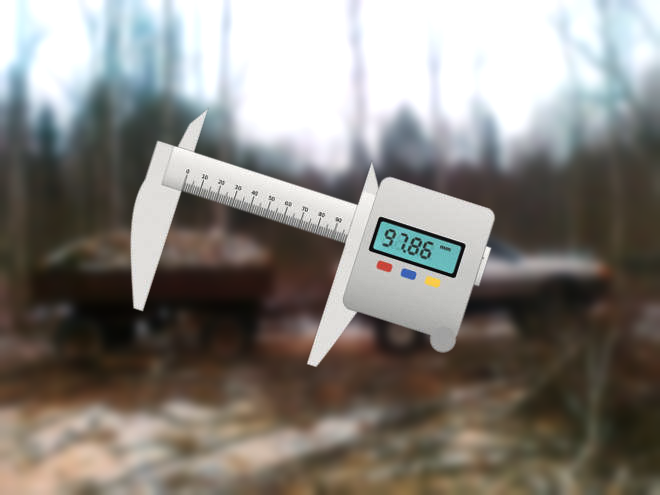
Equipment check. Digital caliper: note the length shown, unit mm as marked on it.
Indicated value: 97.86 mm
